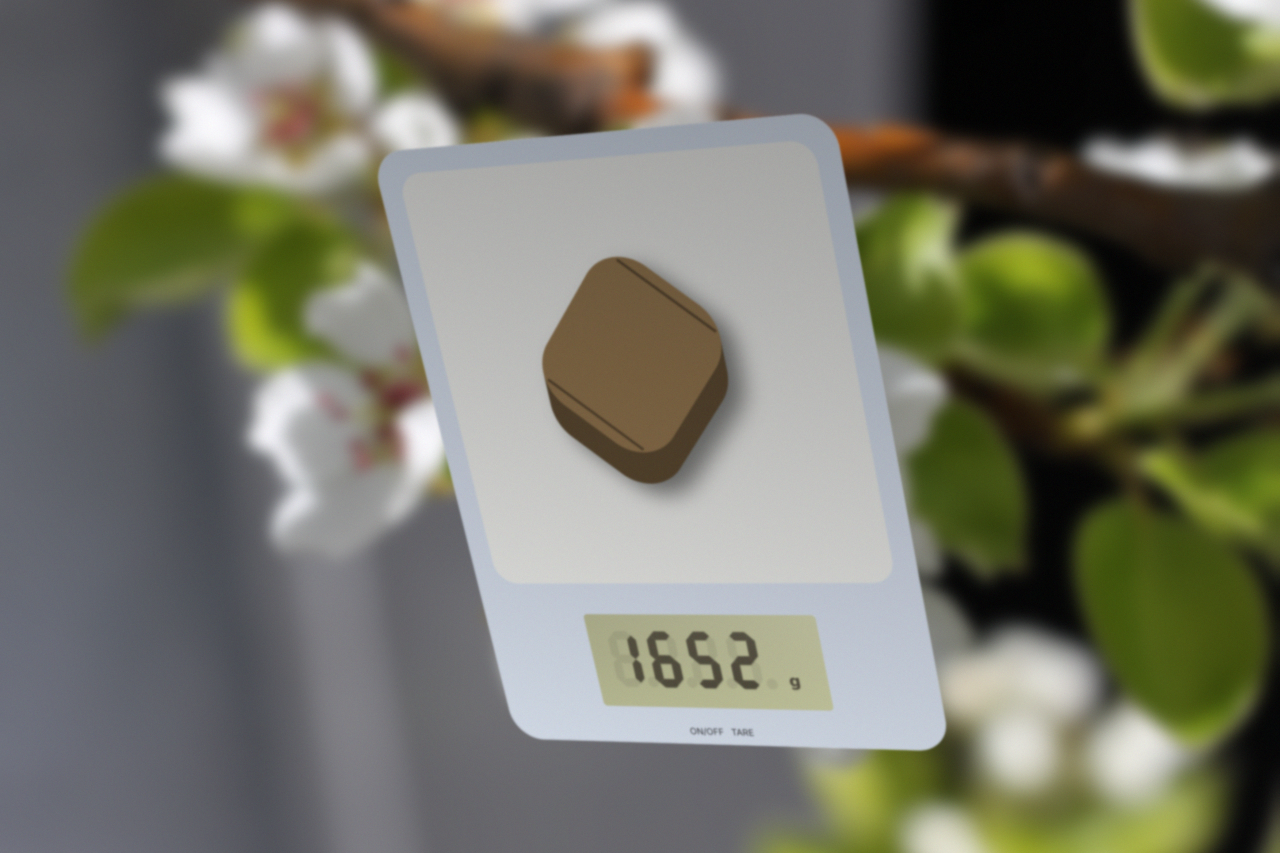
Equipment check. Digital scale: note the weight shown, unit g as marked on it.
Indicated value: 1652 g
